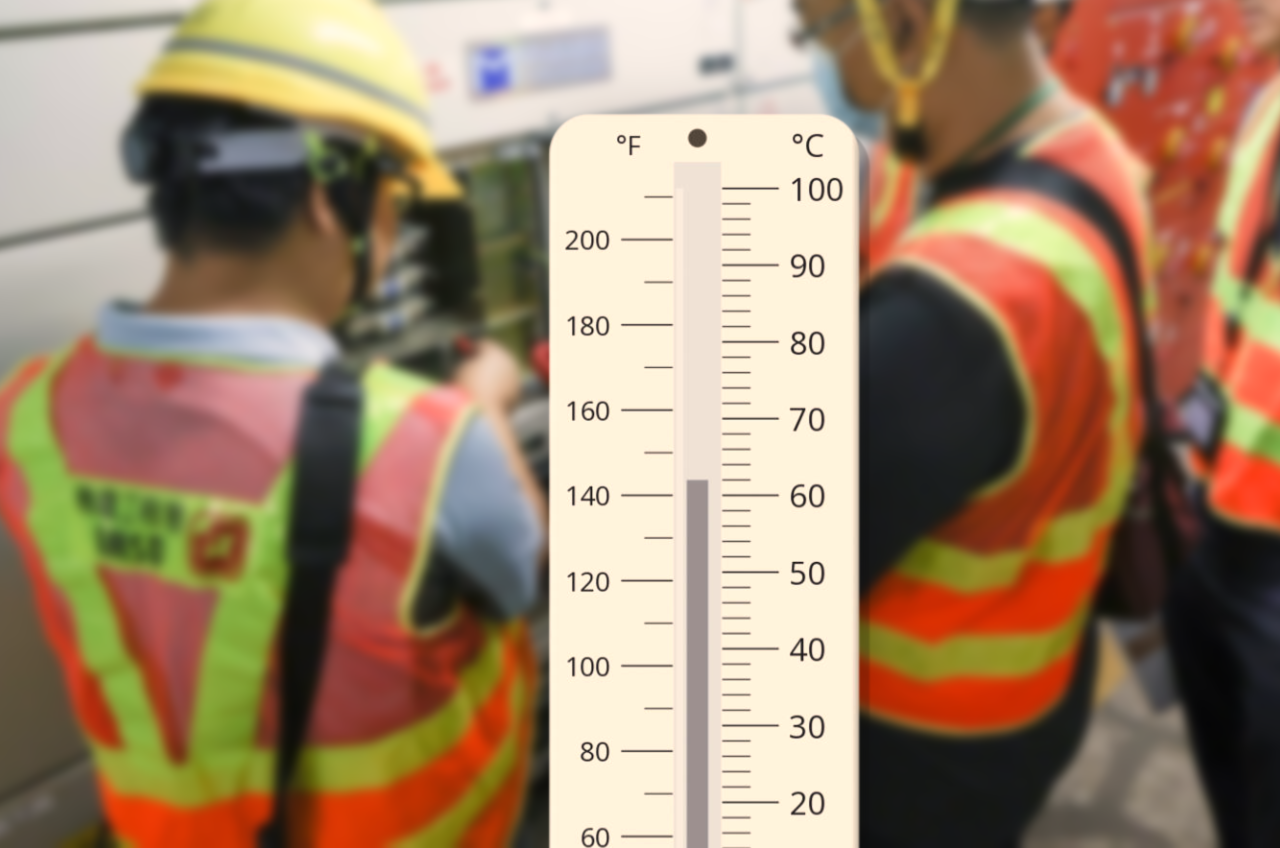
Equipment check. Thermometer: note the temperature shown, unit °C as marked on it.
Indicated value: 62 °C
